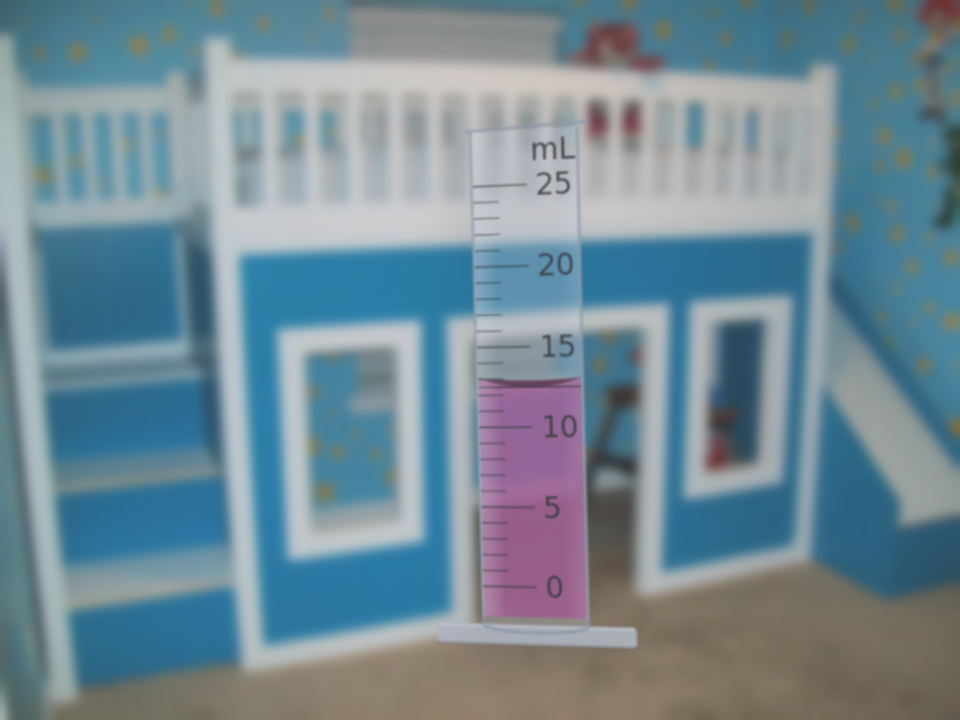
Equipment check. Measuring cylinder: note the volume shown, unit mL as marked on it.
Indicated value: 12.5 mL
